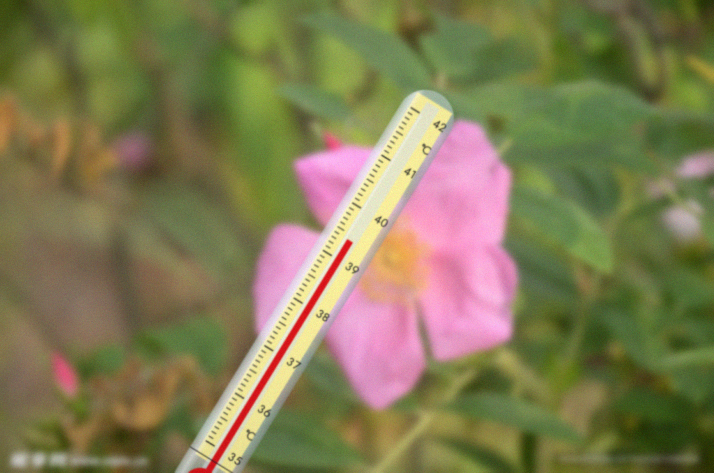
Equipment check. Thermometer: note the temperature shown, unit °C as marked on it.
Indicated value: 39.4 °C
